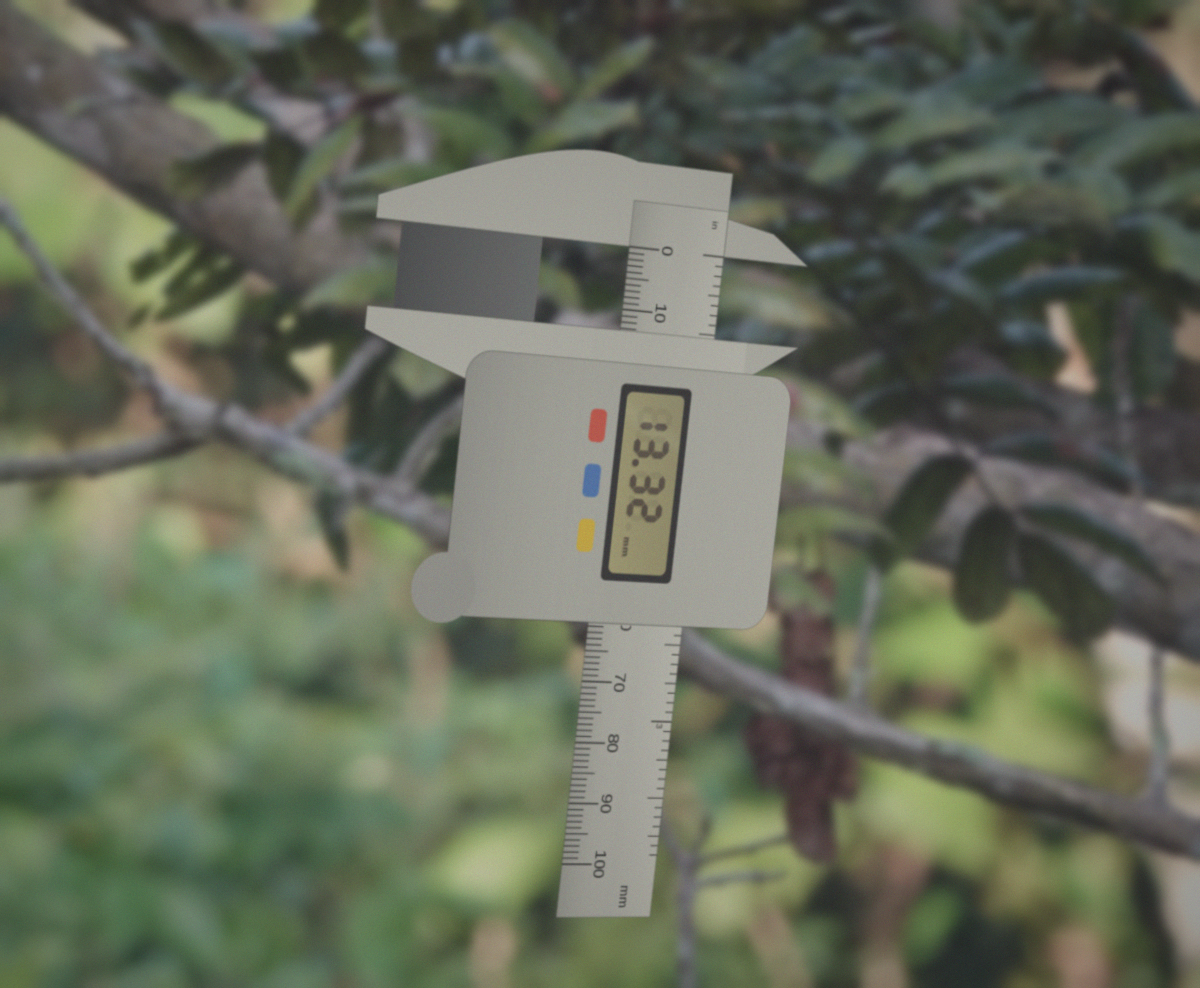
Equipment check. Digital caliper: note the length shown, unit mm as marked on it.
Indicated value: 13.32 mm
